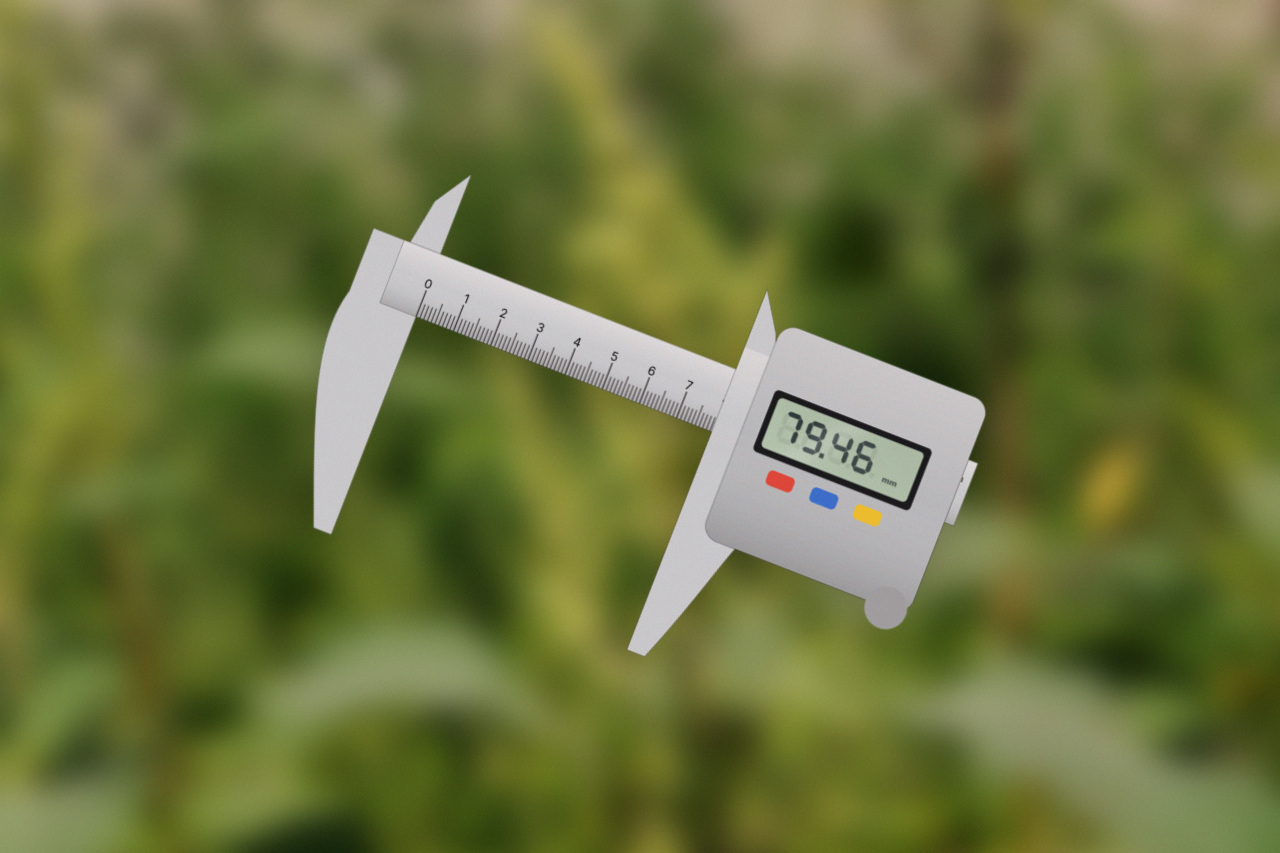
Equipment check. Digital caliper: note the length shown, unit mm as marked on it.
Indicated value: 79.46 mm
